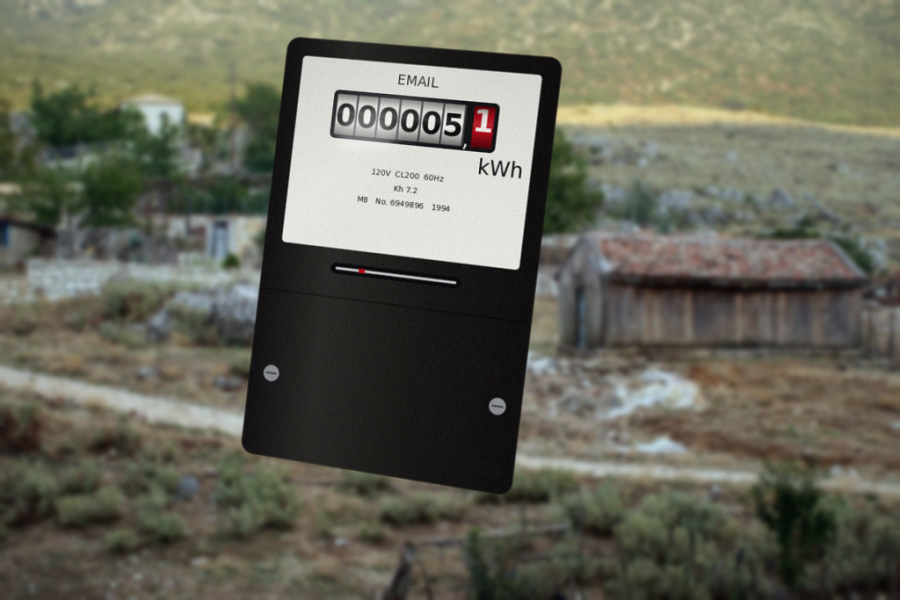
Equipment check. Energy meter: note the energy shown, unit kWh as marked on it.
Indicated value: 5.1 kWh
